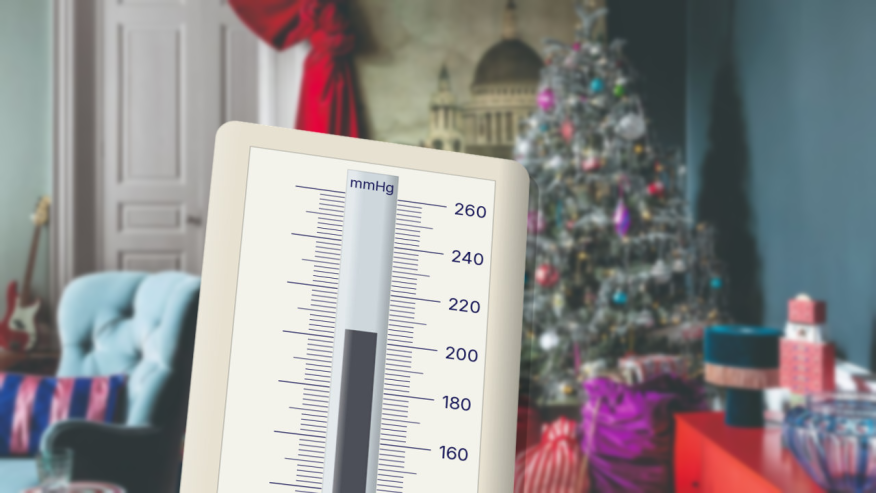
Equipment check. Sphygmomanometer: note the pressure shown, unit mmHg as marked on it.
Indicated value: 204 mmHg
